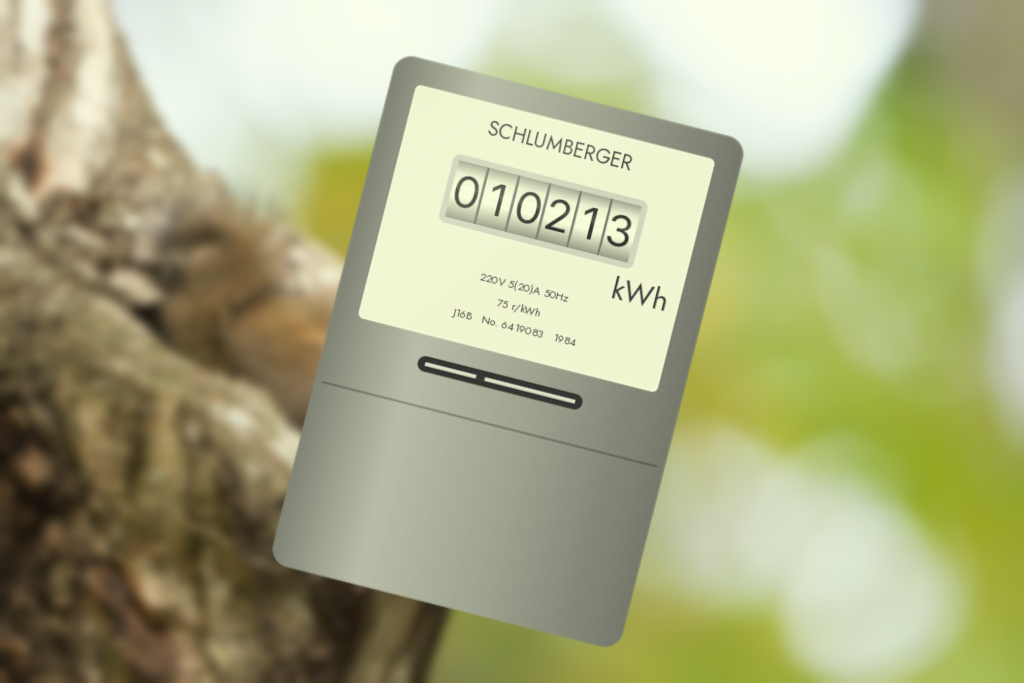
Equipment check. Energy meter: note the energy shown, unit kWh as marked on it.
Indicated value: 10213 kWh
